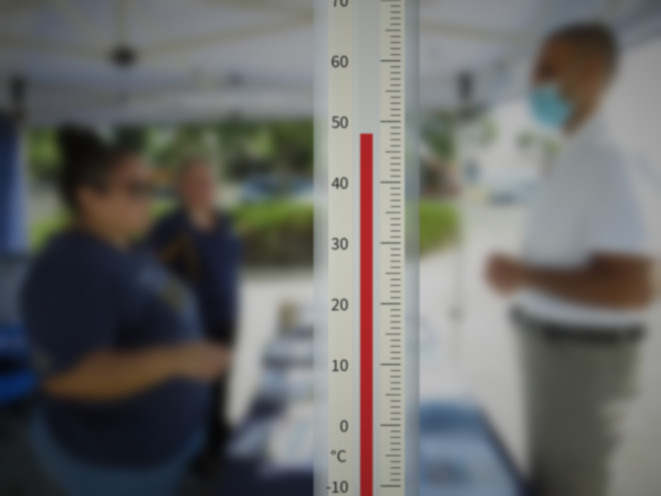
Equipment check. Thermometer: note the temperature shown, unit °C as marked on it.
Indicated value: 48 °C
